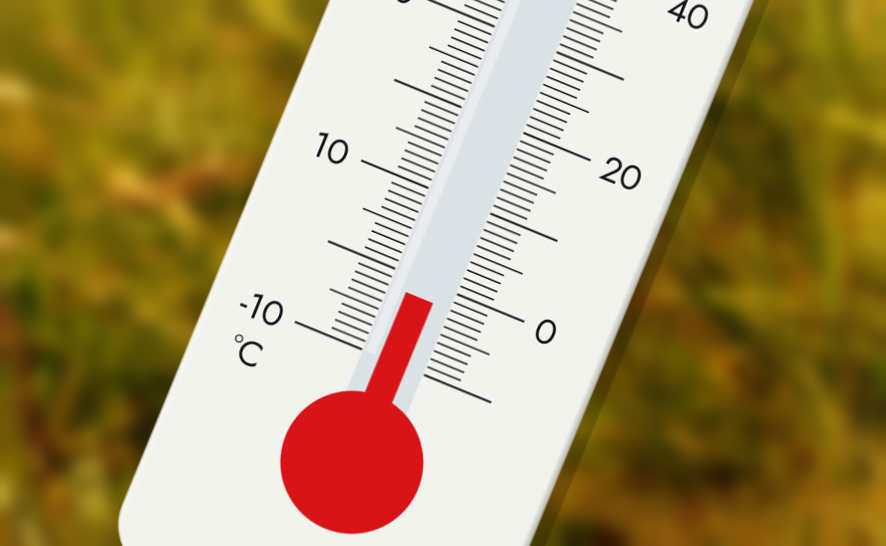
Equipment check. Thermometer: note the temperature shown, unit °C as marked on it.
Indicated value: -2 °C
